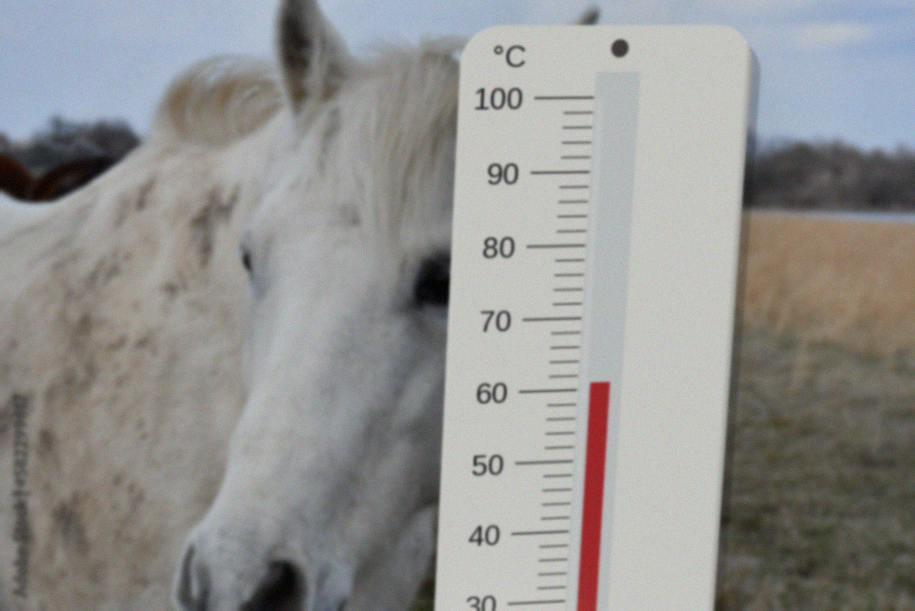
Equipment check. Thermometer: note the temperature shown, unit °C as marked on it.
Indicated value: 61 °C
